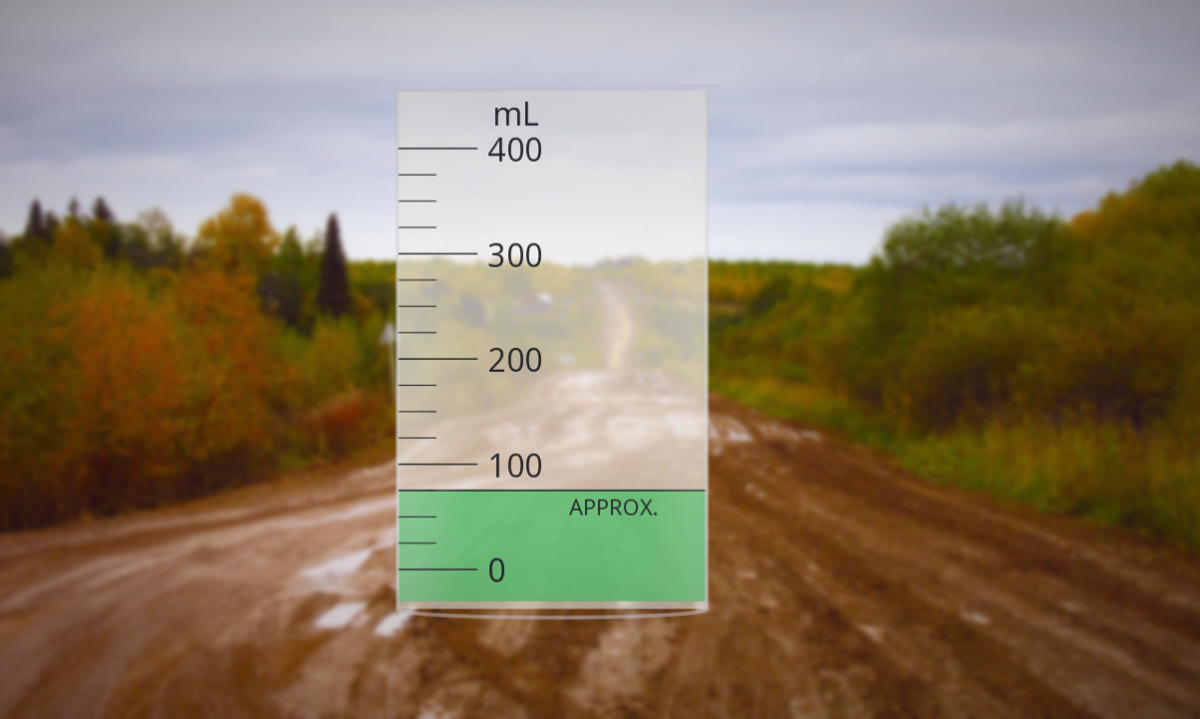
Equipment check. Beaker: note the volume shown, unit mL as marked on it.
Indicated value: 75 mL
